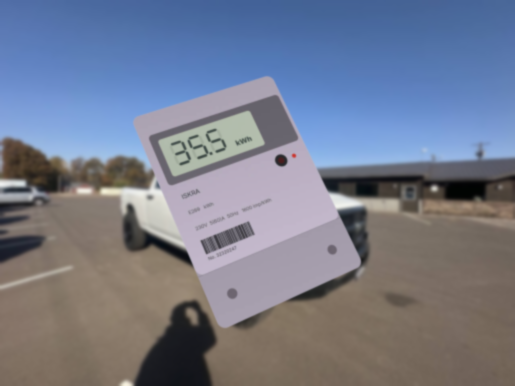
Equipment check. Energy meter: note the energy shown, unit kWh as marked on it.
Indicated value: 35.5 kWh
